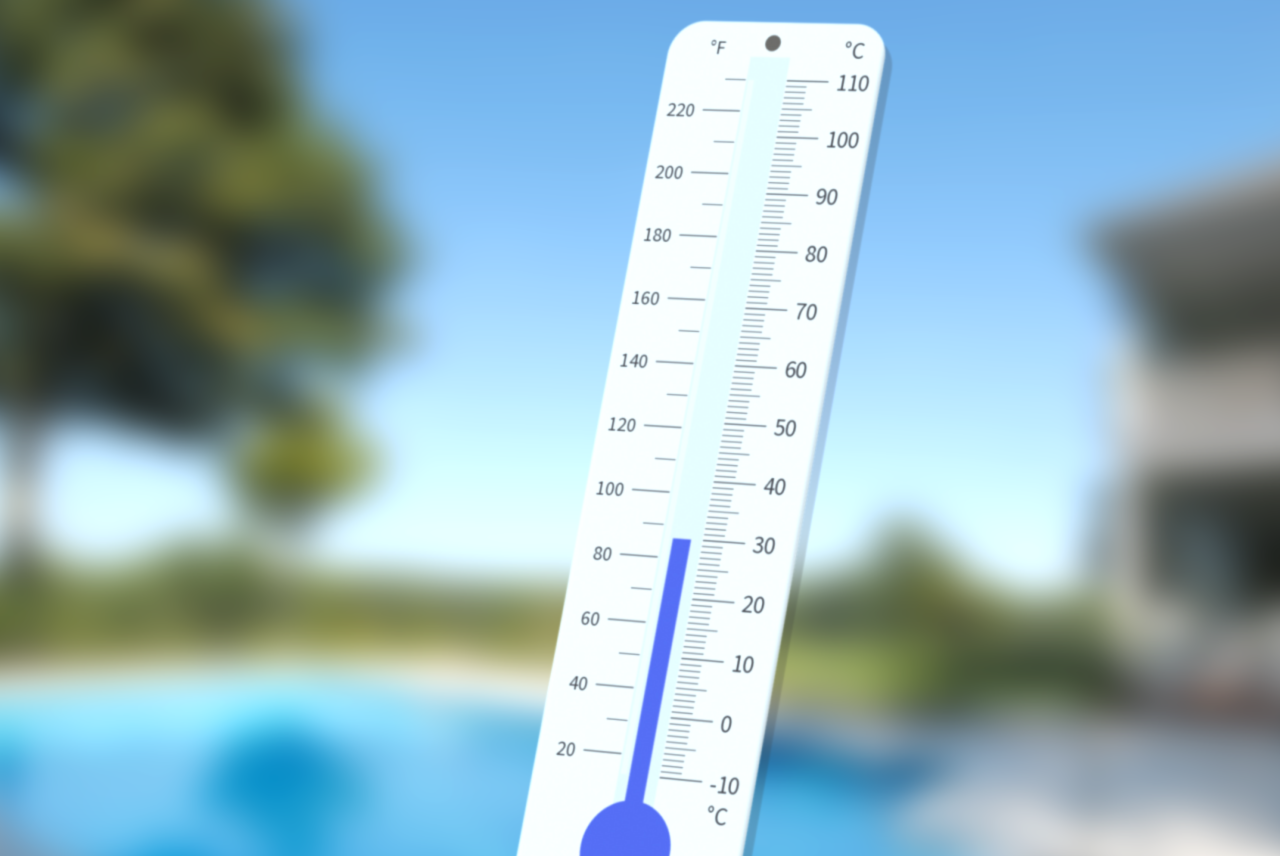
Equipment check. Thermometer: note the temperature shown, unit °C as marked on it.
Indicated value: 30 °C
